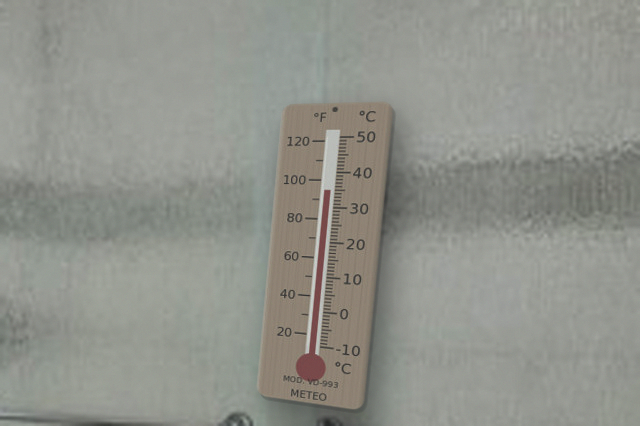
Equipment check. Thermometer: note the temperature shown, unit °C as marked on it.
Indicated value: 35 °C
